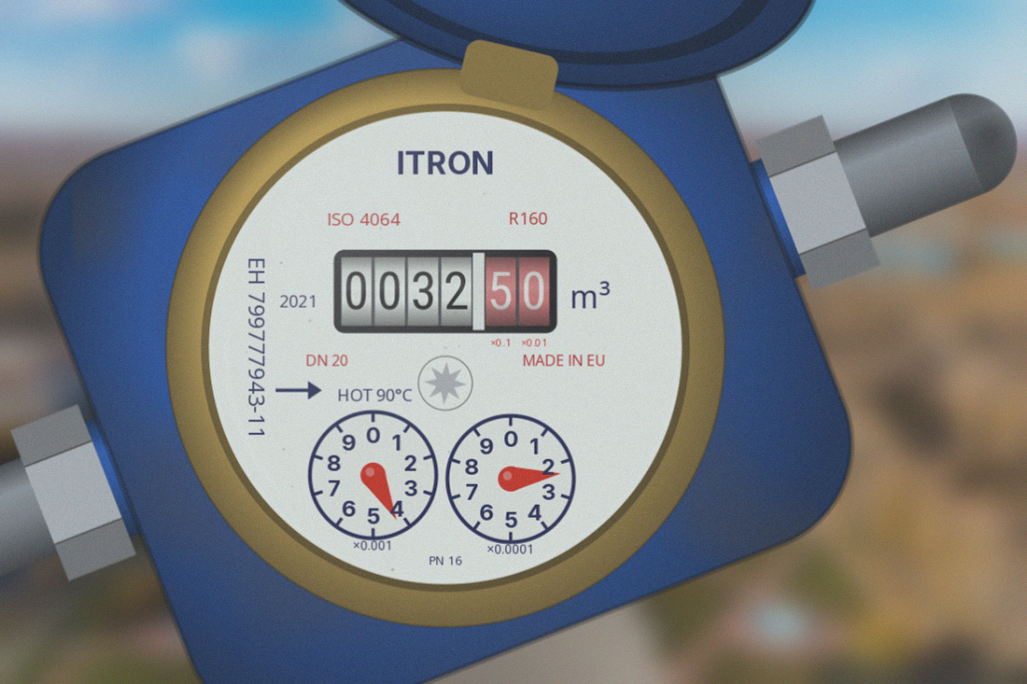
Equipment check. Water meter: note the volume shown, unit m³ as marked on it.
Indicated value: 32.5042 m³
